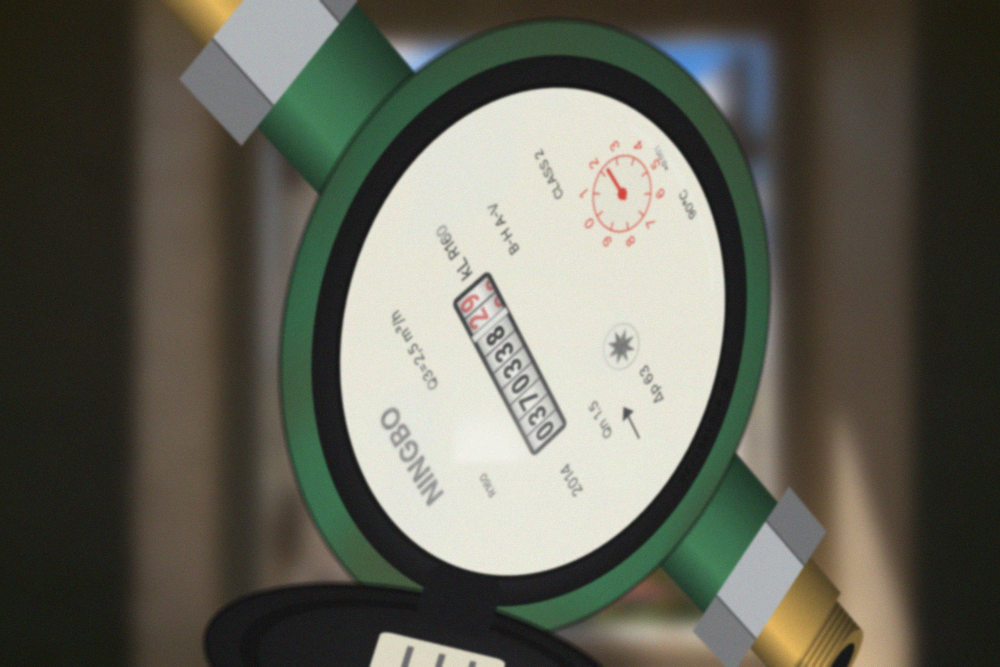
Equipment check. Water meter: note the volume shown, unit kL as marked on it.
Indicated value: 370338.292 kL
